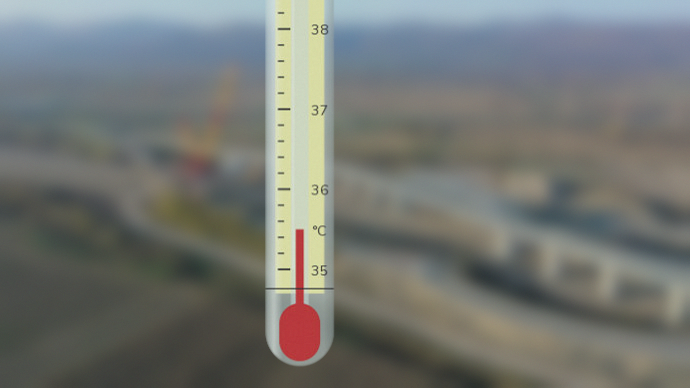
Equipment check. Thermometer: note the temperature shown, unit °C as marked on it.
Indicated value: 35.5 °C
